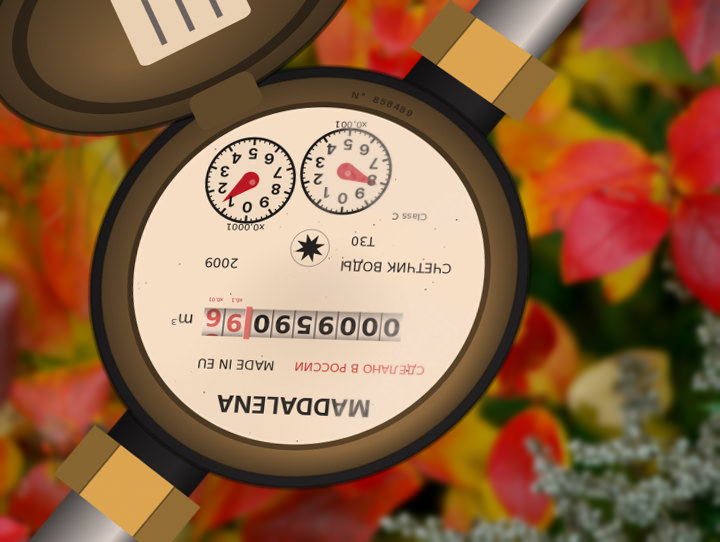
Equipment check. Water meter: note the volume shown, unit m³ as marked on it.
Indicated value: 9590.9581 m³
